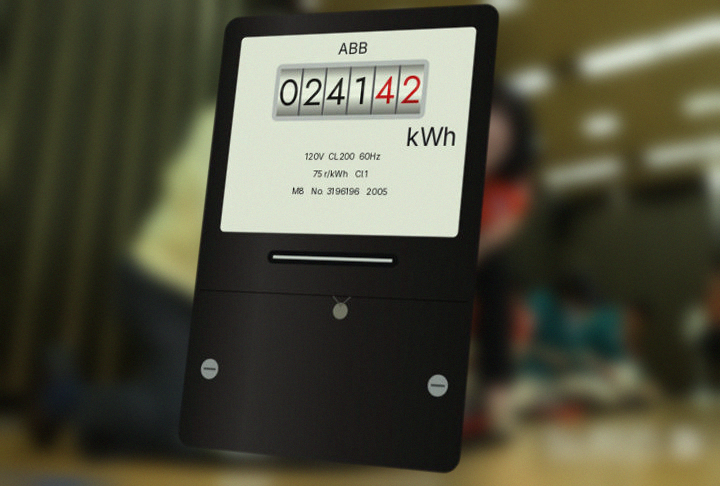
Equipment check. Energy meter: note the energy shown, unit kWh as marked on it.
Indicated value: 241.42 kWh
